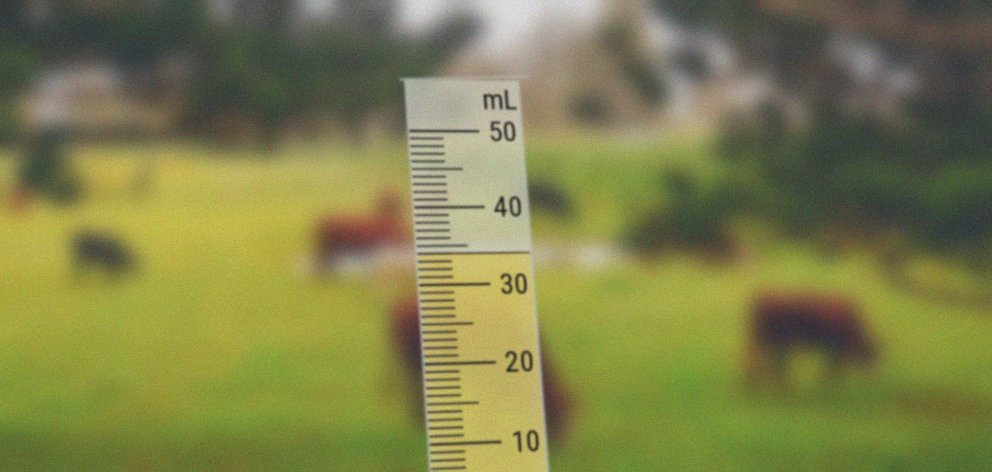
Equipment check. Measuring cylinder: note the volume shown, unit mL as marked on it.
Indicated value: 34 mL
